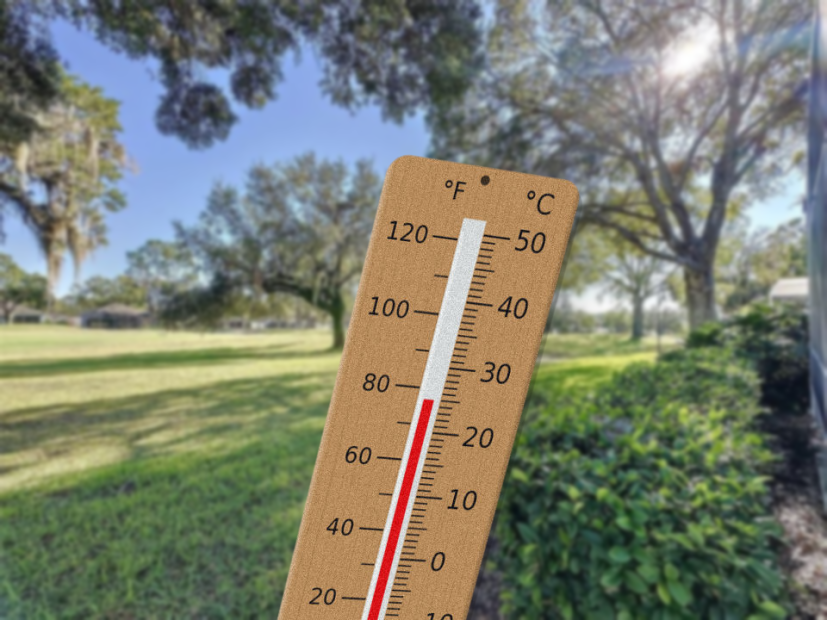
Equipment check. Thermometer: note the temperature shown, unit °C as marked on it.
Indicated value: 25 °C
